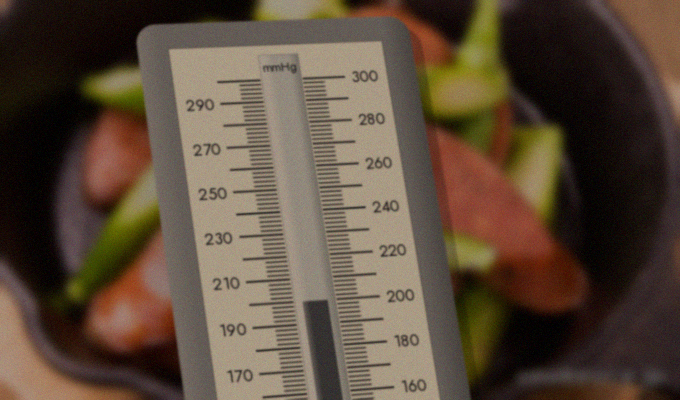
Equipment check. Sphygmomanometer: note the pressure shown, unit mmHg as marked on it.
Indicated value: 200 mmHg
